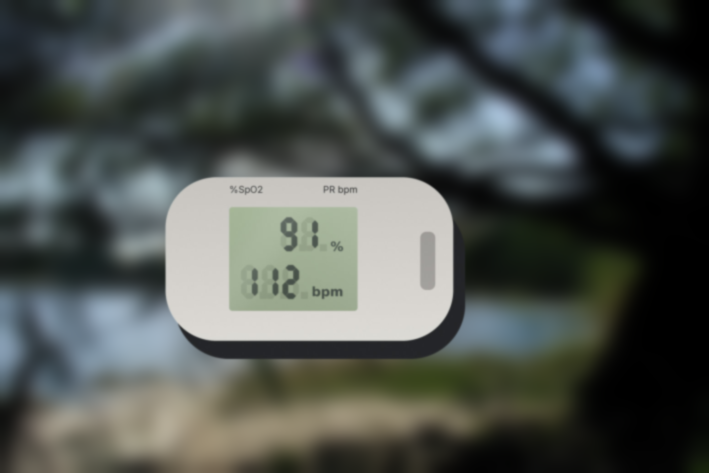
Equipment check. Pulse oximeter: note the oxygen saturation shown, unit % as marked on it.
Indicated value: 91 %
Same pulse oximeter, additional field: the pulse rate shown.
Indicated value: 112 bpm
